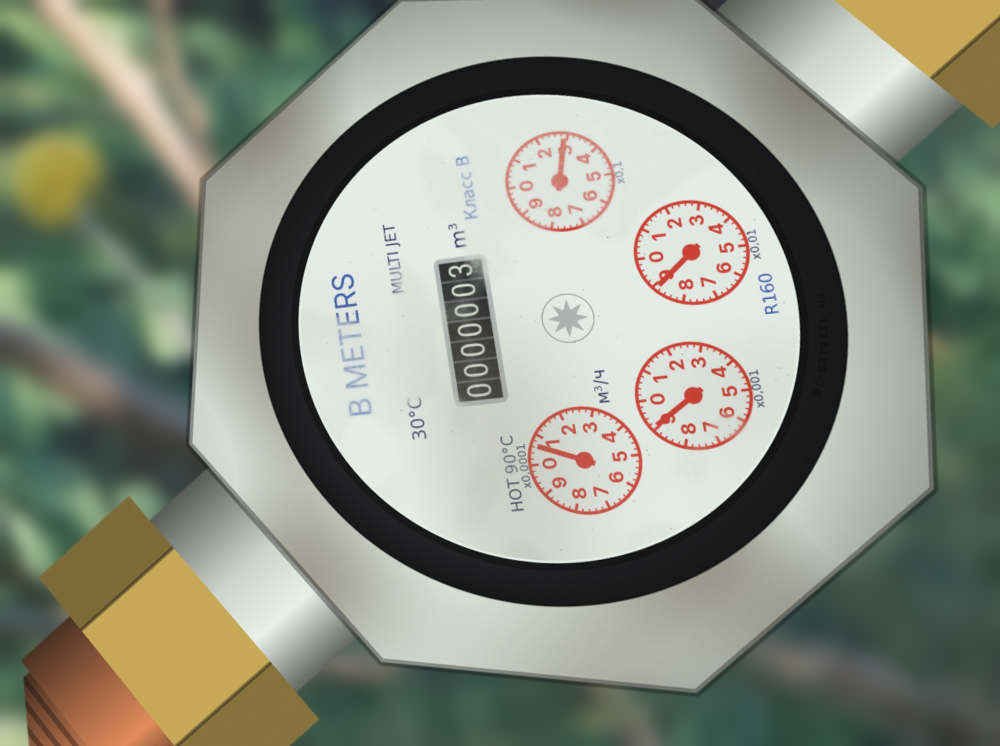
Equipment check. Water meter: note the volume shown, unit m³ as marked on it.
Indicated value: 3.2890 m³
